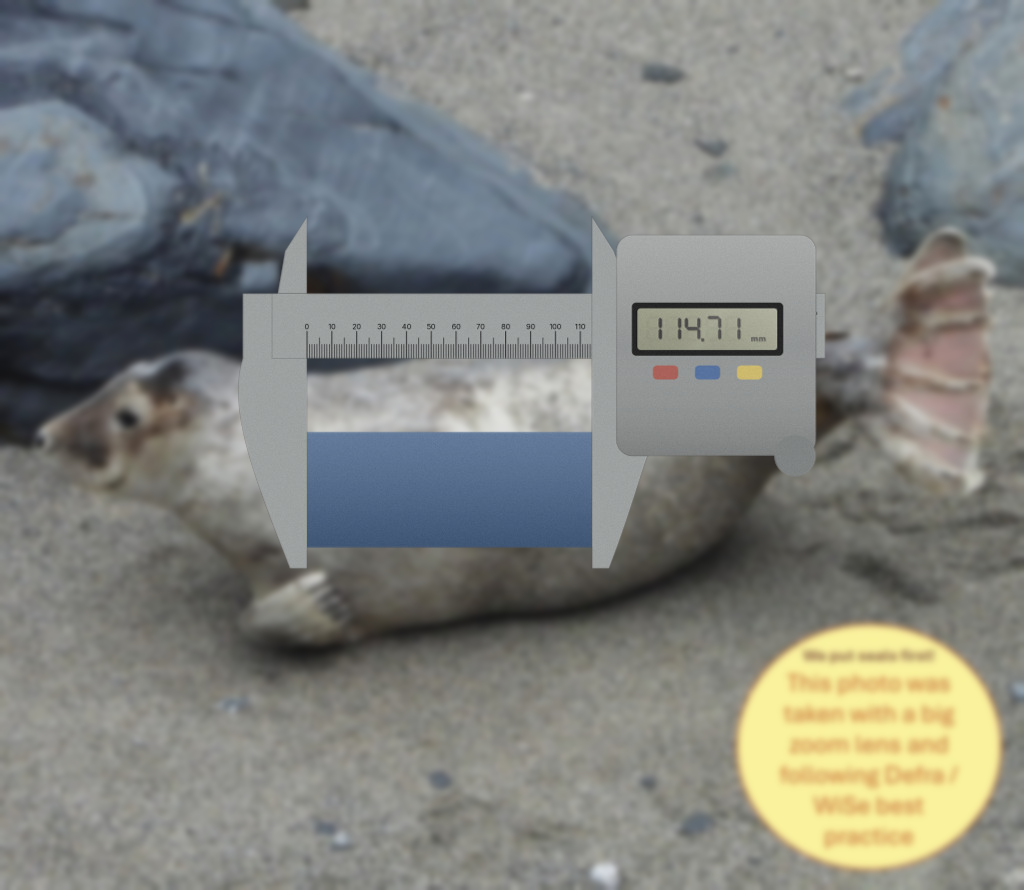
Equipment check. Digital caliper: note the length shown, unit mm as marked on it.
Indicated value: 114.71 mm
